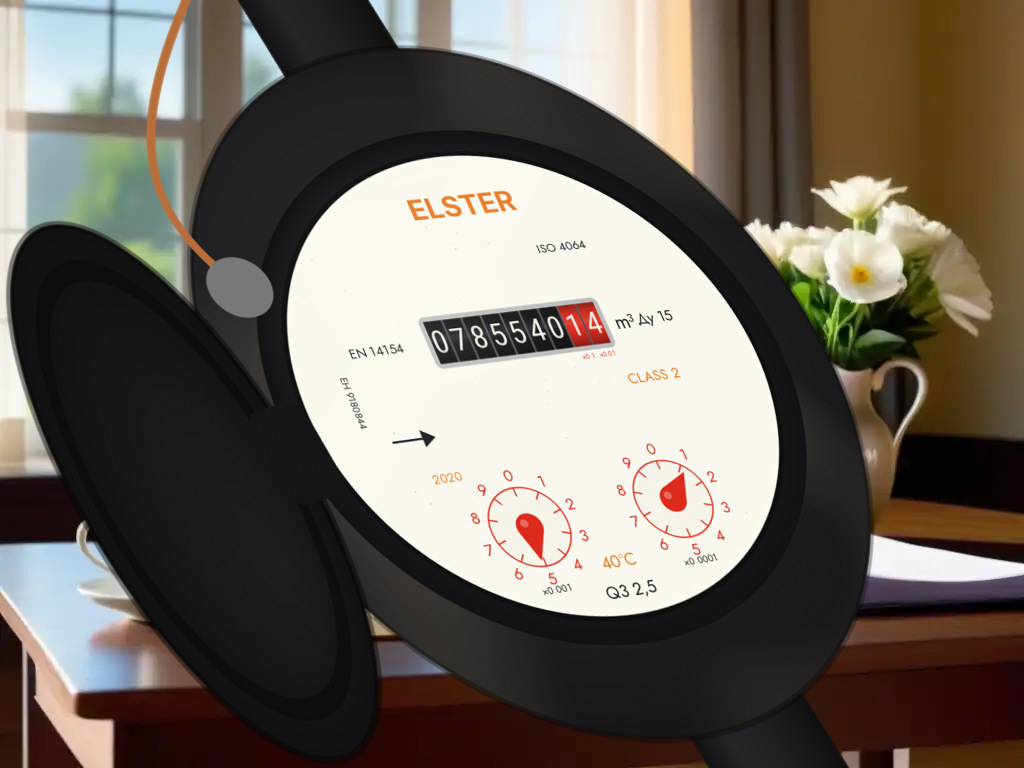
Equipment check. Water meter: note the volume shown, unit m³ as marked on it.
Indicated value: 785540.1451 m³
